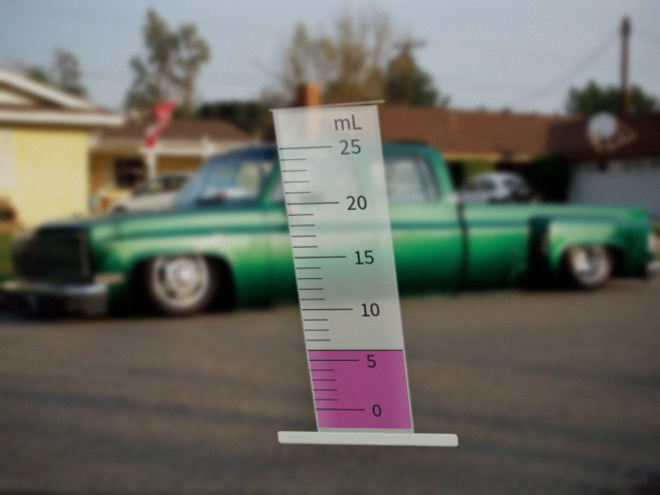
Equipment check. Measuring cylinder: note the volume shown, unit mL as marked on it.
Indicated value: 6 mL
